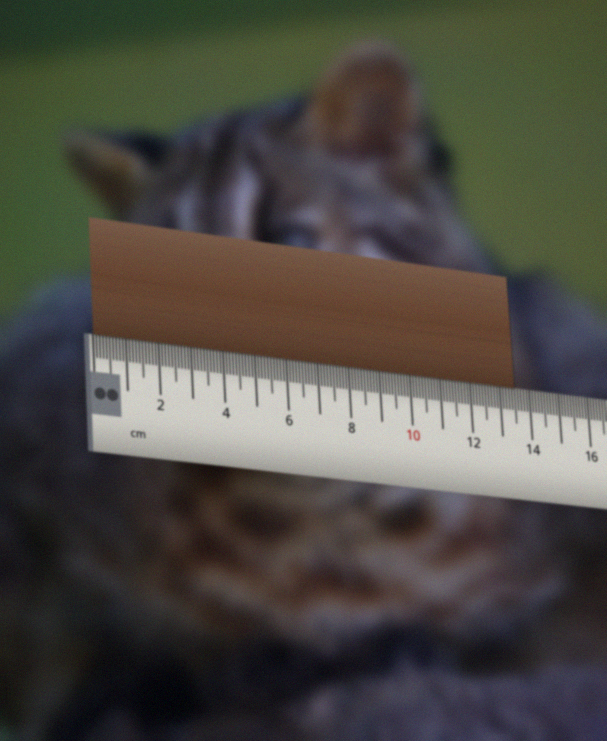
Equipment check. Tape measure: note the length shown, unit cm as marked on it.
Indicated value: 13.5 cm
